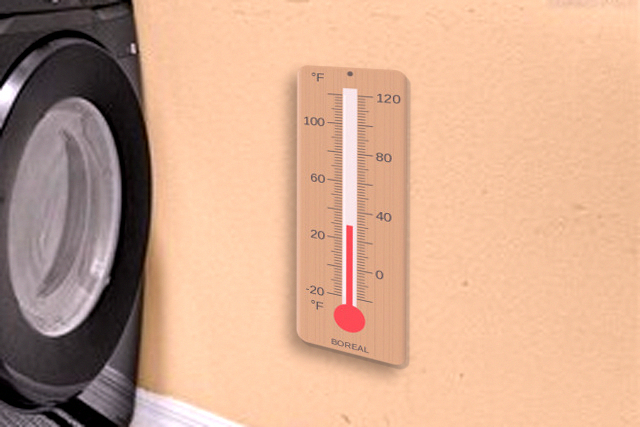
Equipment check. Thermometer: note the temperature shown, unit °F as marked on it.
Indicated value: 30 °F
